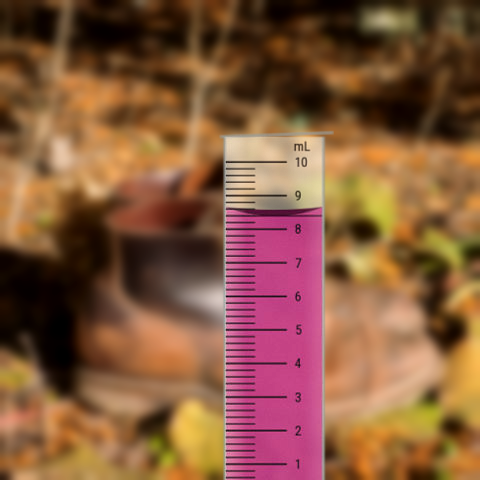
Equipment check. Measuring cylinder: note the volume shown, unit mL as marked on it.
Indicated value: 8.4 mL
